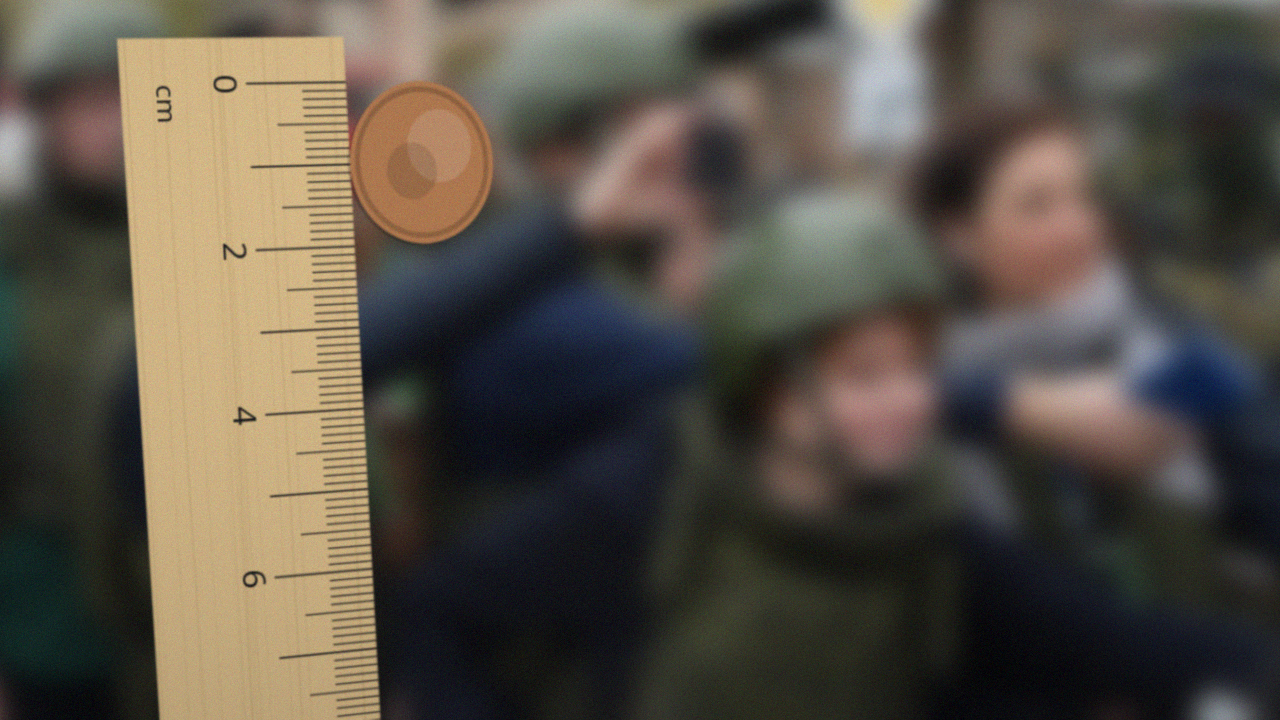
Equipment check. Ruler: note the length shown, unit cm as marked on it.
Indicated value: 2 cm
